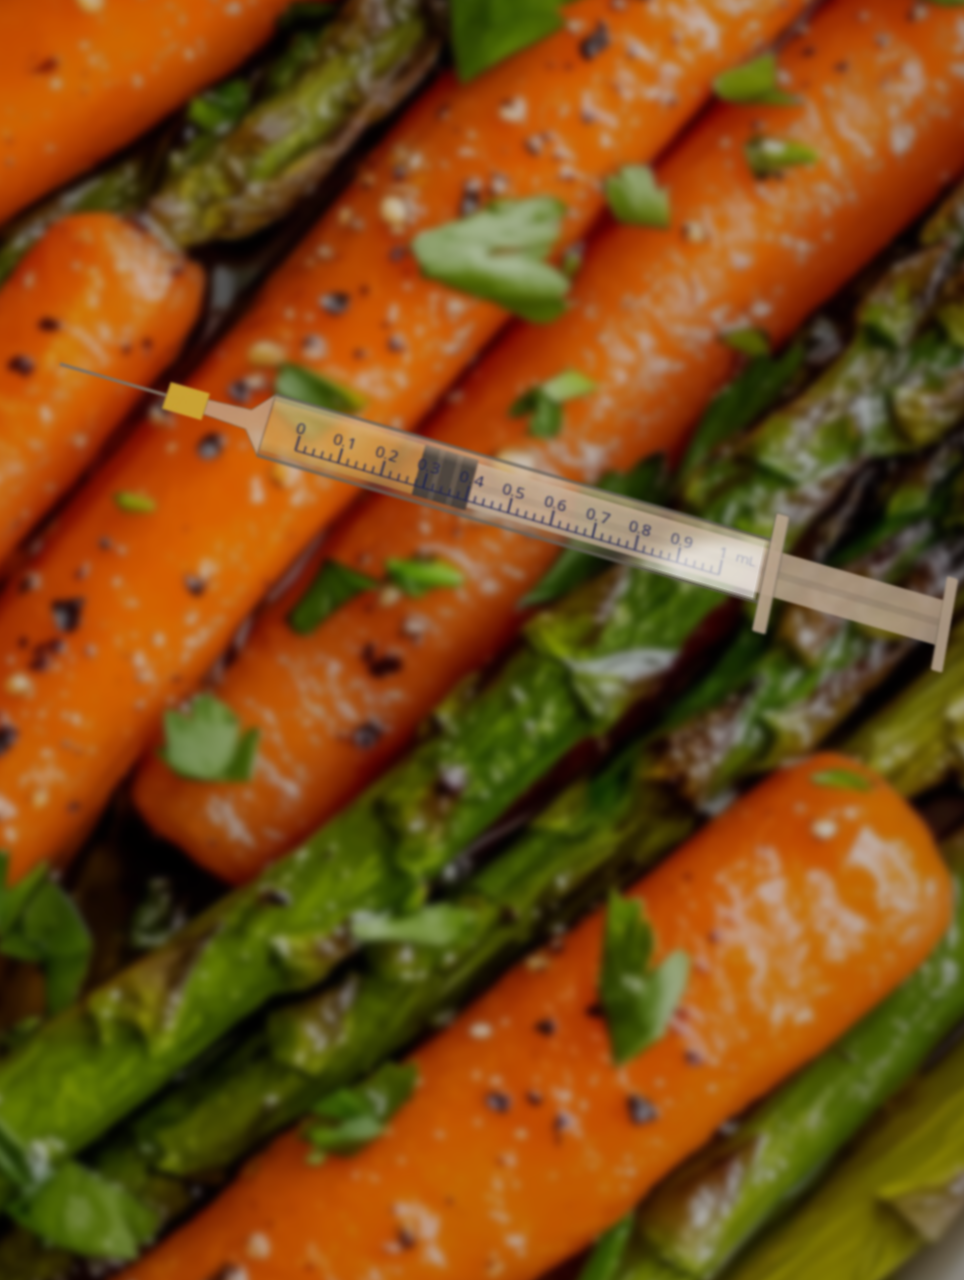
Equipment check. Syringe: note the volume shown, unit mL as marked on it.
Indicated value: 0.28 mL
